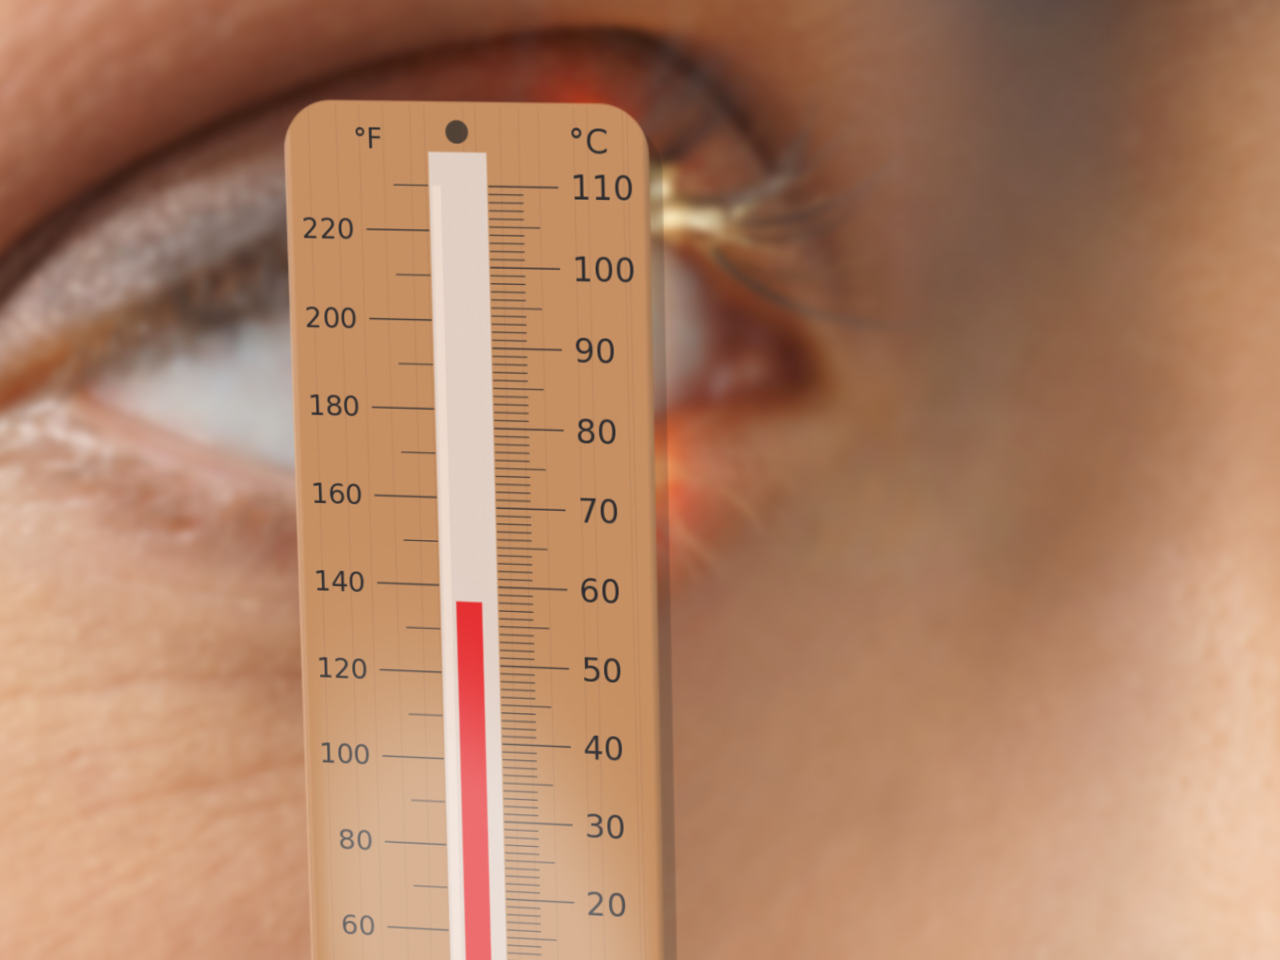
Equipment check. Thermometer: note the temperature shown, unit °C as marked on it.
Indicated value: 58 °C
